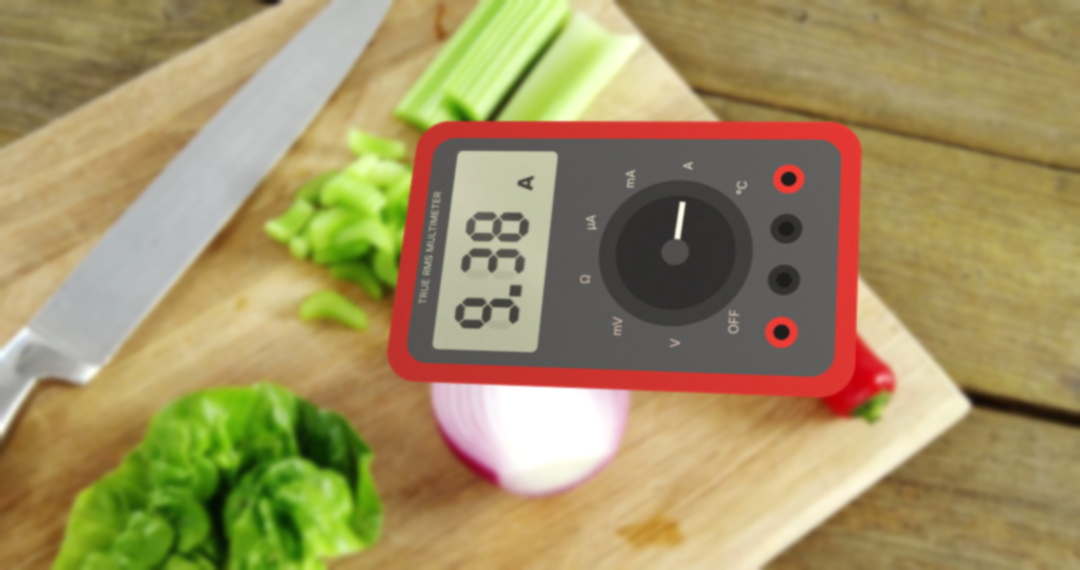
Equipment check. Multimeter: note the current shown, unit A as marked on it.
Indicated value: 9.38 A
